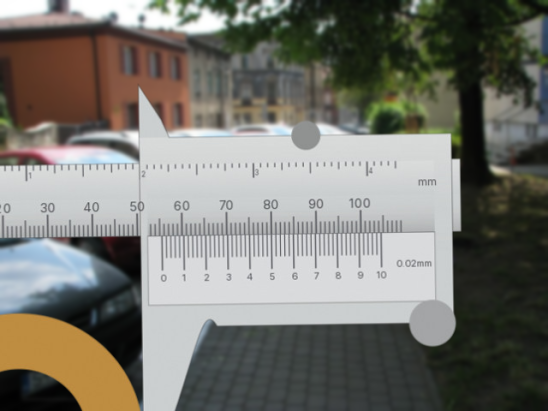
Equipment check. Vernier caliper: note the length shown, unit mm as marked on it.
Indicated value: 55.5 mm
